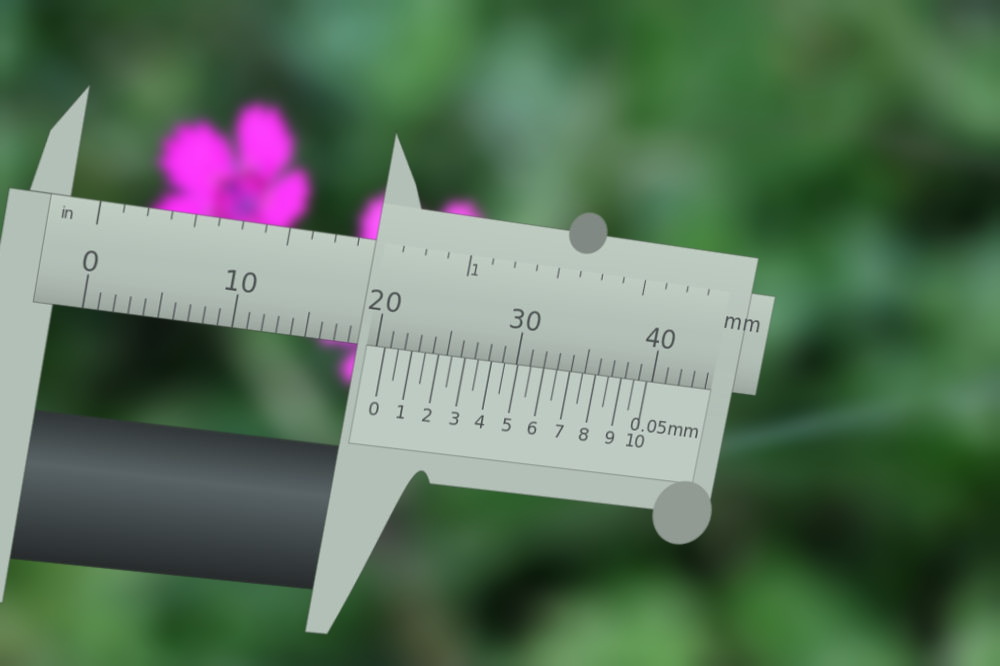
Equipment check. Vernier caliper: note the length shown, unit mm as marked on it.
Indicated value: 20.6 mm
